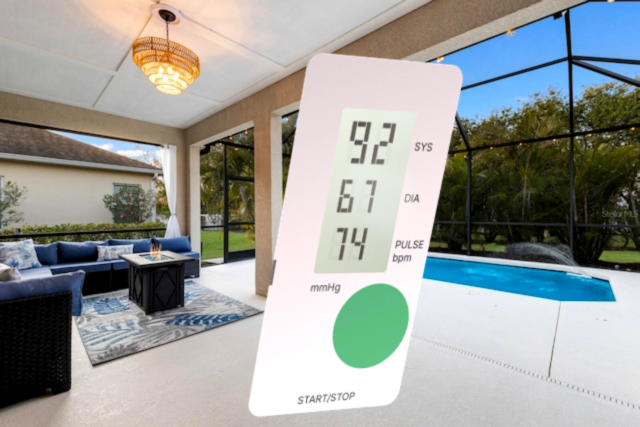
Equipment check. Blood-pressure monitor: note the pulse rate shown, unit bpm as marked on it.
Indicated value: 74 bpm
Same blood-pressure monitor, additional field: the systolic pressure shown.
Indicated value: 92 mmHg
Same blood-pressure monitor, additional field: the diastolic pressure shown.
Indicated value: 67 mmHg
